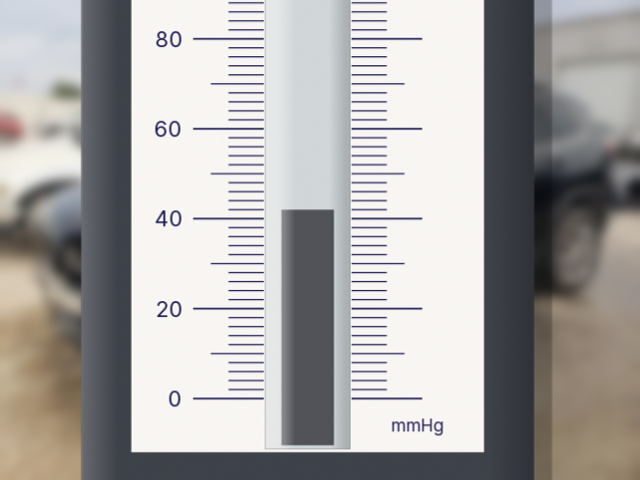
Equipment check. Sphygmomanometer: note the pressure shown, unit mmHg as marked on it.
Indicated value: 42 mmHg
